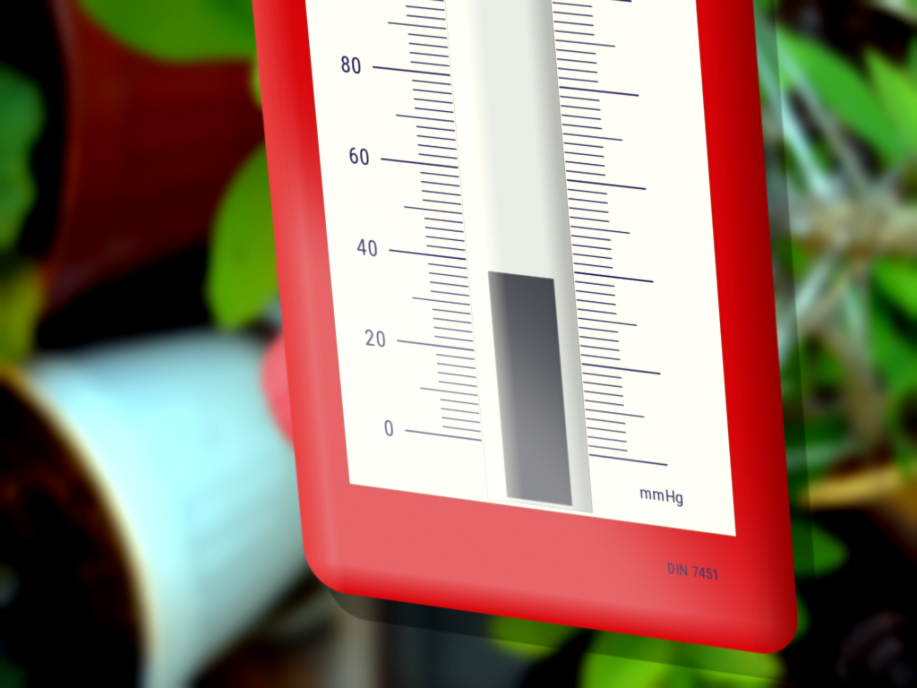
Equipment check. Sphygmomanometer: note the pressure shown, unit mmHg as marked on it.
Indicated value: 38 mmHg
